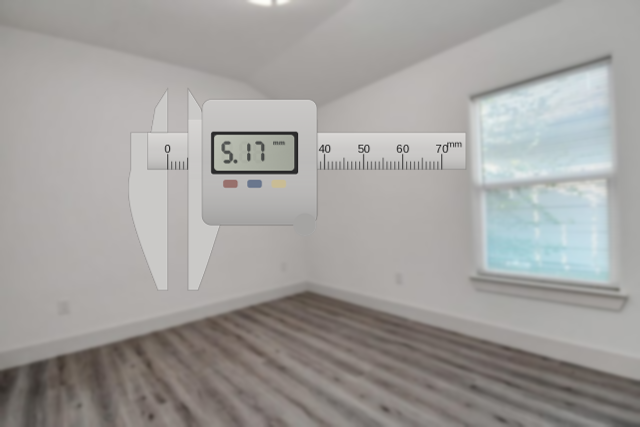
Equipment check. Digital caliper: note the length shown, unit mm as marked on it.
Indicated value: 5.17 mm
